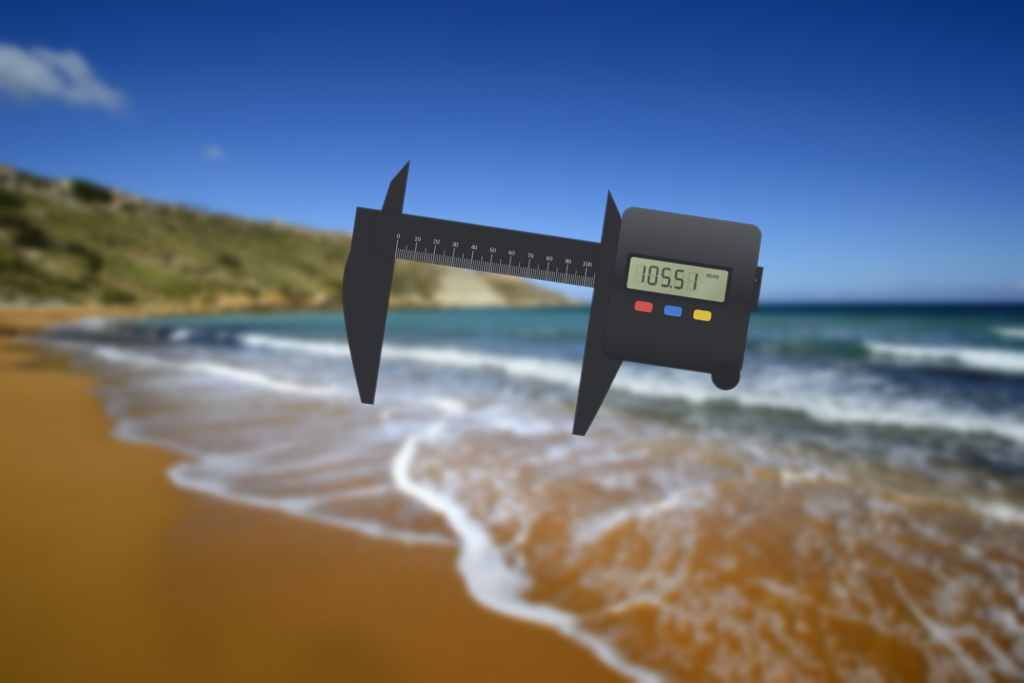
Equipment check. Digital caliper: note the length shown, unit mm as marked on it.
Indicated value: 105.51 mm
